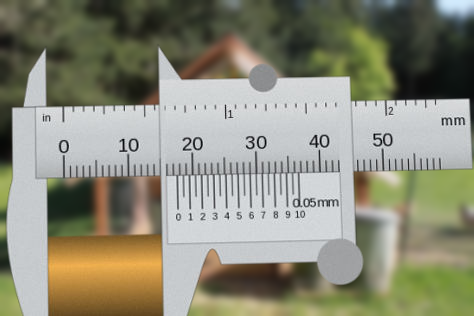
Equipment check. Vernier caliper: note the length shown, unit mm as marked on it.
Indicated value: 17.6 mm
